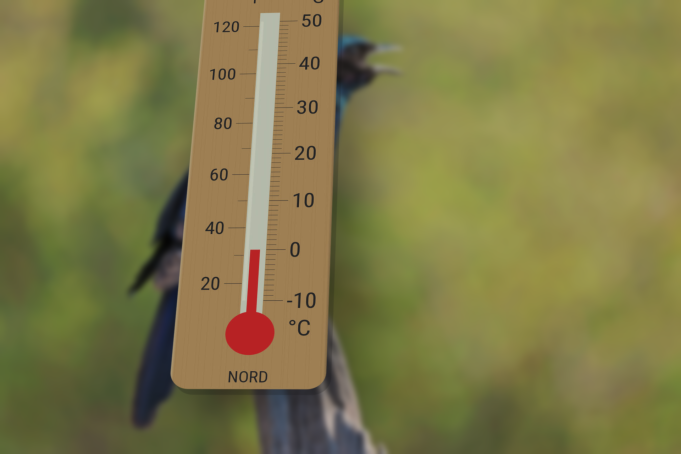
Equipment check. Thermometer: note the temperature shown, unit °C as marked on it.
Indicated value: 0 °C
